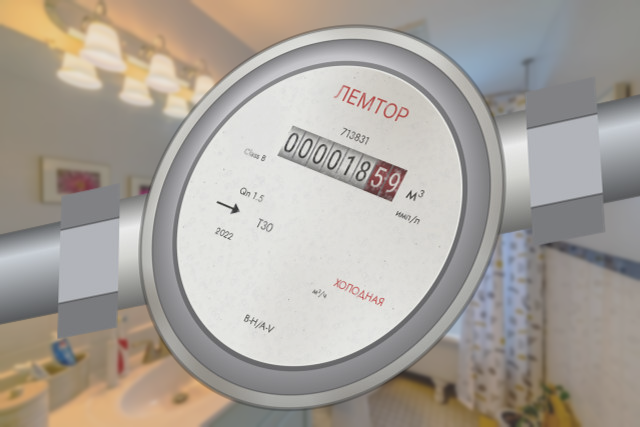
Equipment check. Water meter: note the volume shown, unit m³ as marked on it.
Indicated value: 18.59 m³
